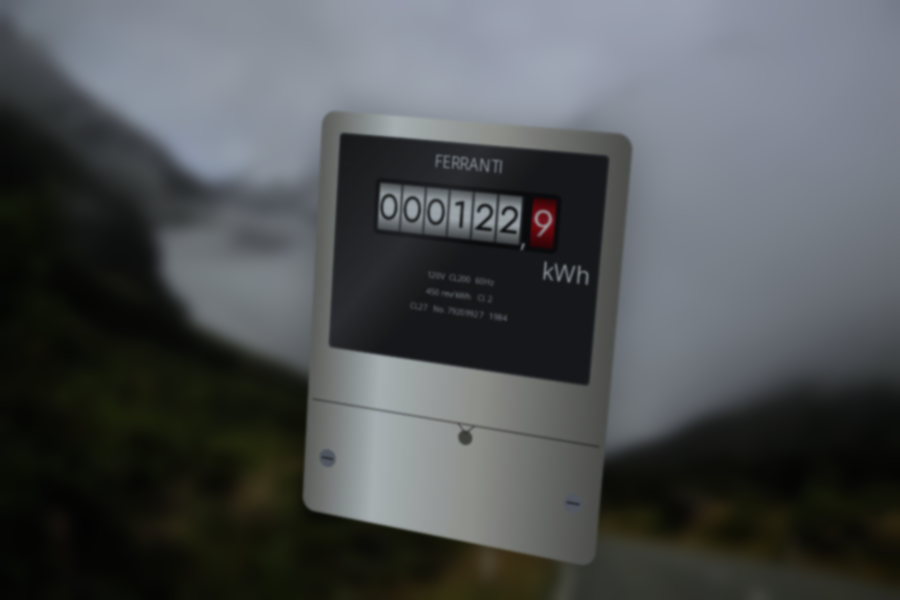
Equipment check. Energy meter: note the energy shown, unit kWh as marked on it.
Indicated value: 122.9 kWh
